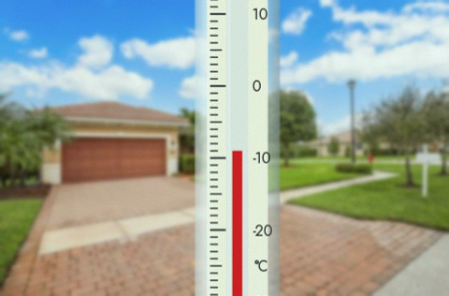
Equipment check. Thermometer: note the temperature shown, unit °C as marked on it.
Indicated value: -9 °C
